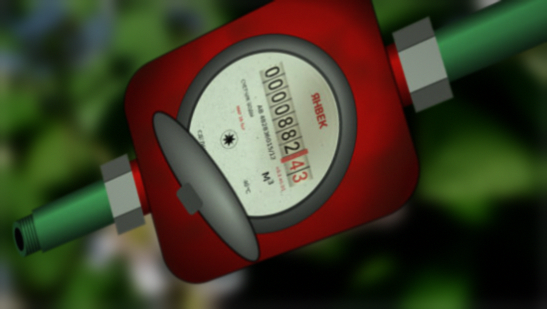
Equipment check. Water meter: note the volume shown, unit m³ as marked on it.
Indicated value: 882.43 m³
